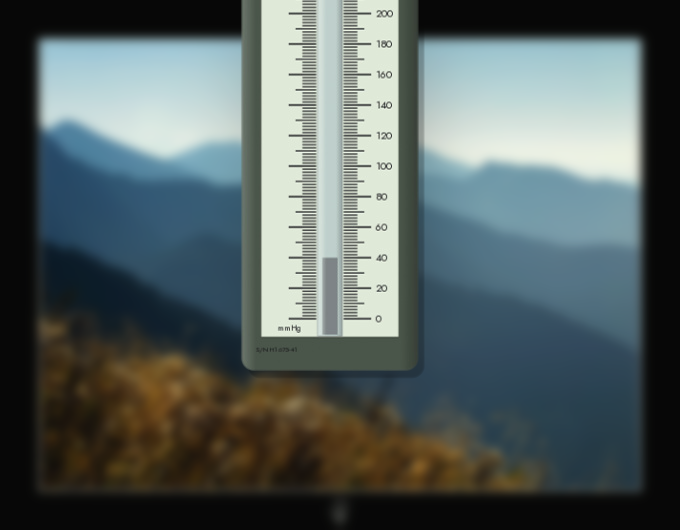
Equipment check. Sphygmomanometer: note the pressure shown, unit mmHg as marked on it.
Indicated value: 40 mmHg
